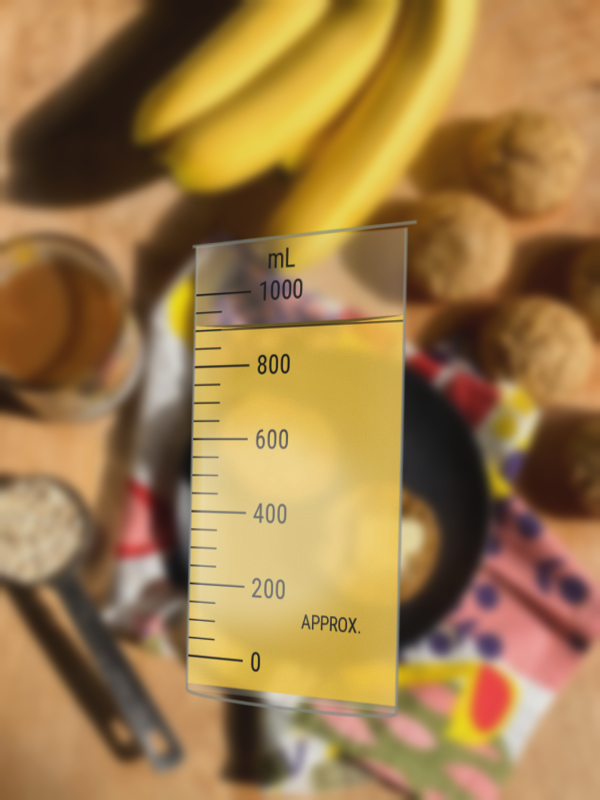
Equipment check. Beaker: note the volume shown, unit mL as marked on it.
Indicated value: 900 mL
